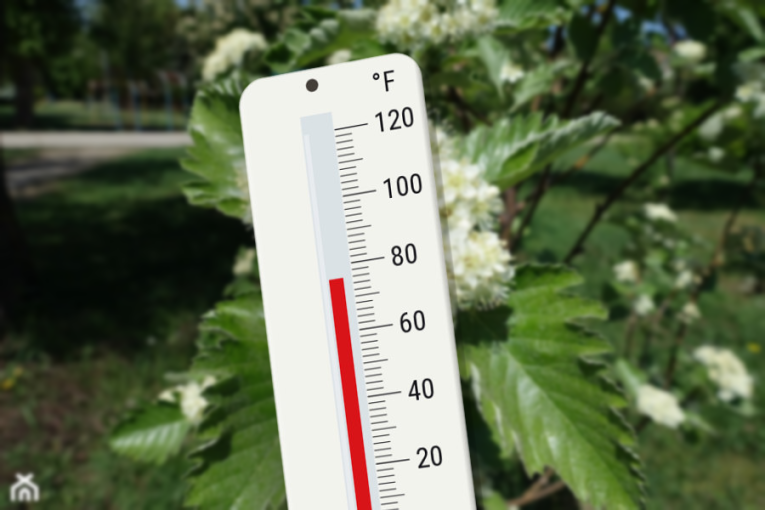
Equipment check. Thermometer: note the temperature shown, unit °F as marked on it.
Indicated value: 76 °F
